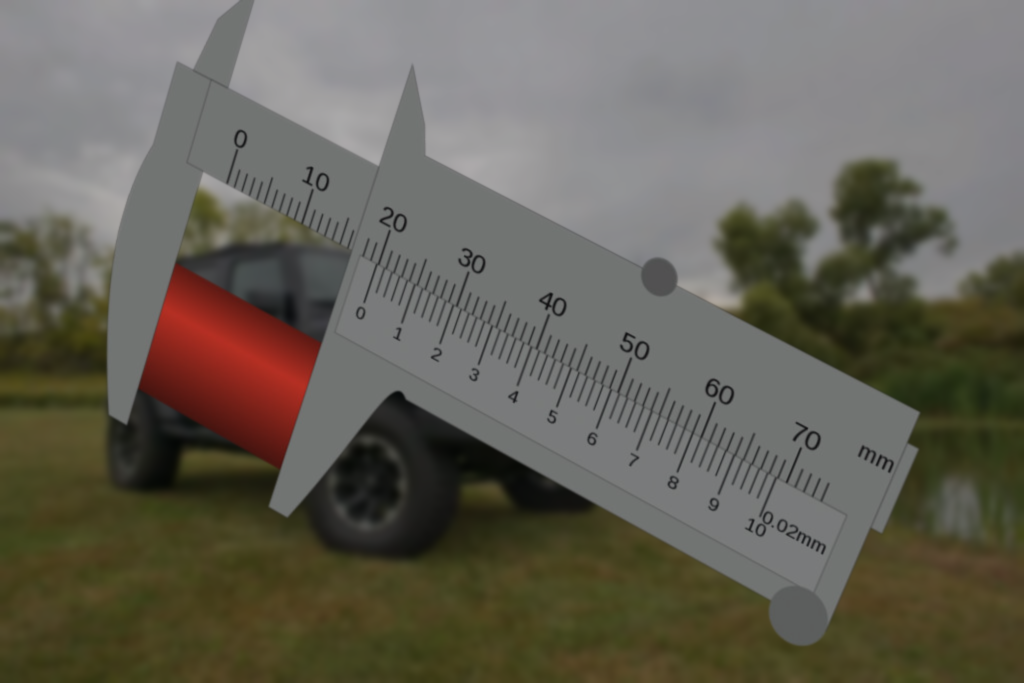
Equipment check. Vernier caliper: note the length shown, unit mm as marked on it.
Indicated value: 19.8 mm
